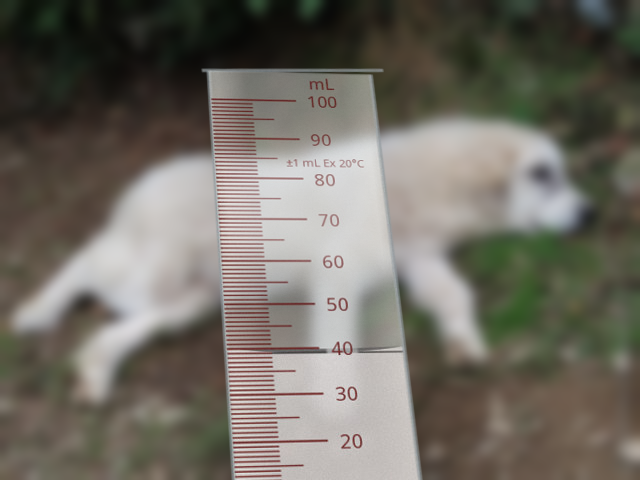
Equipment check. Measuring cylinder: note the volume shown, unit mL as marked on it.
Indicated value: 39 mL
